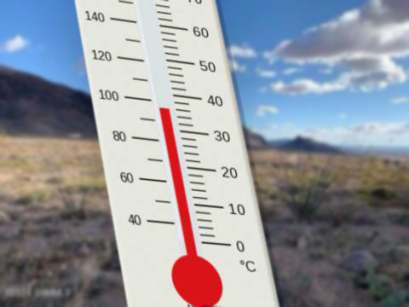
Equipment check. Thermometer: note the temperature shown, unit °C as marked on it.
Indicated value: 36 °C
